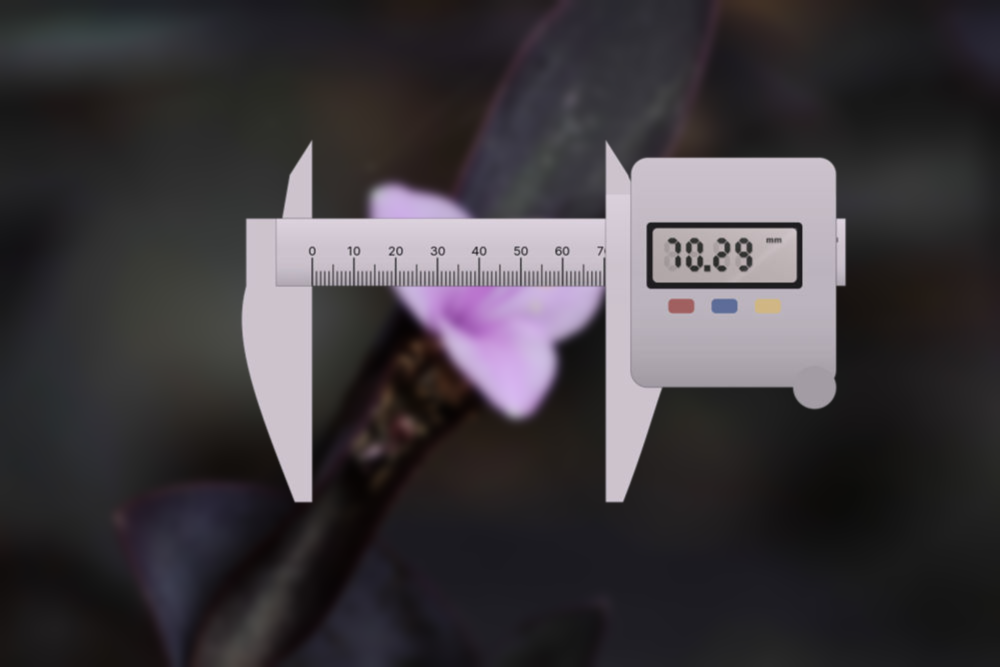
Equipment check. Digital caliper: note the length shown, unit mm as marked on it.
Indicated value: 70.29 mm
